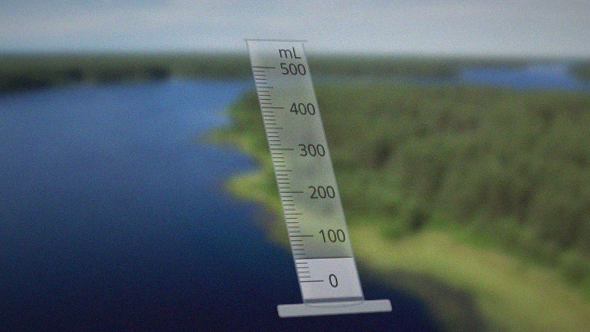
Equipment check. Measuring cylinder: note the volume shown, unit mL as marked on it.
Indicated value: 50 mL
